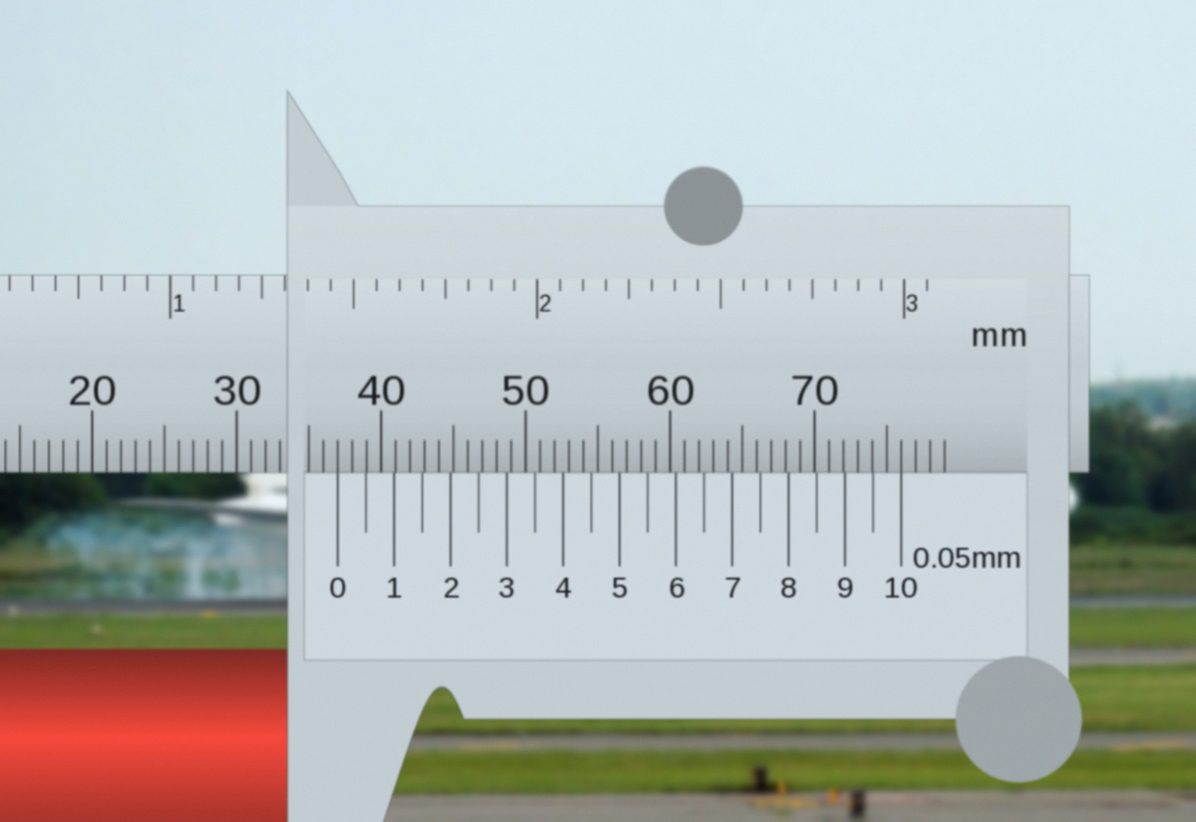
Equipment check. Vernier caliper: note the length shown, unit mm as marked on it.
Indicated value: 37.0 mm
